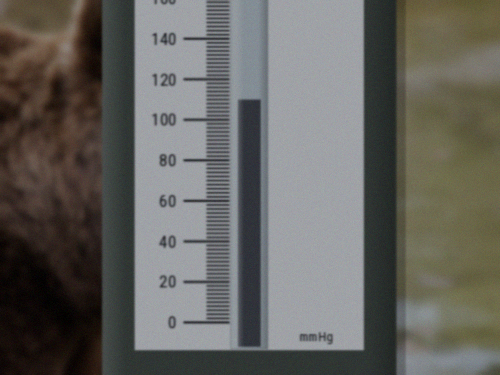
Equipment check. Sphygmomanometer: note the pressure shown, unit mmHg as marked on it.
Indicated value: 110 mmHg
